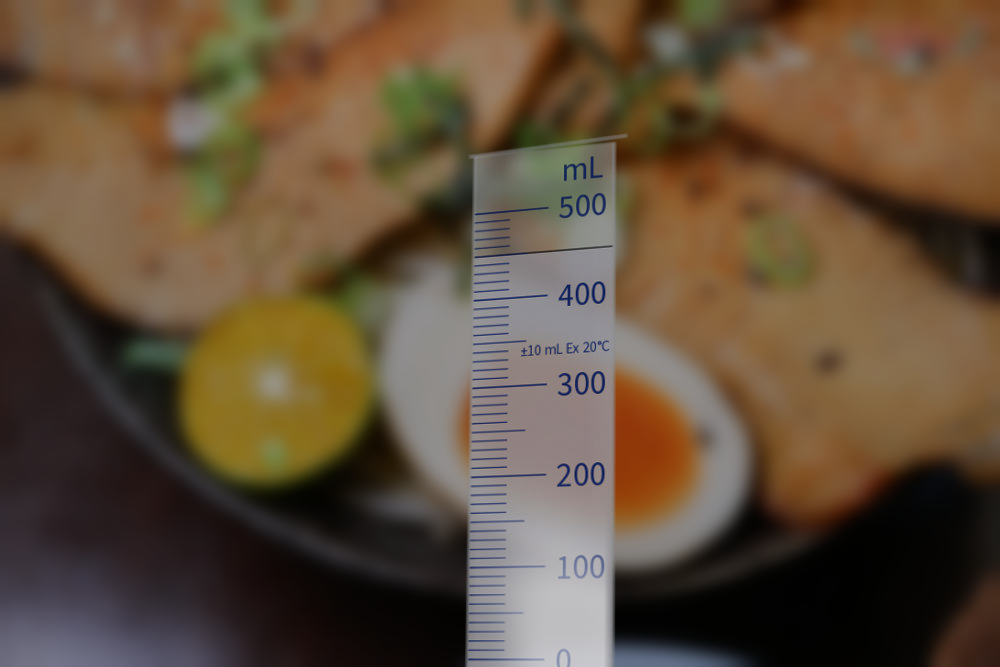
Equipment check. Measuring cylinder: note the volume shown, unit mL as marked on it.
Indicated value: 450 mL
